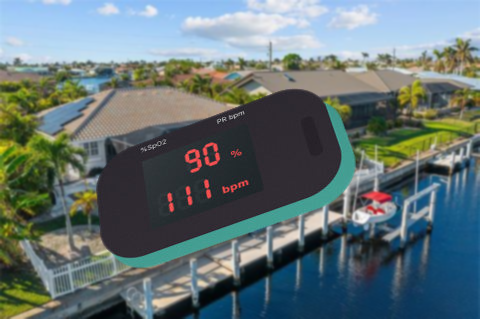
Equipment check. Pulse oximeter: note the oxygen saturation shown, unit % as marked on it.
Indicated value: 90 %
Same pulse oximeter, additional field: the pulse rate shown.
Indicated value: 111 bpm
